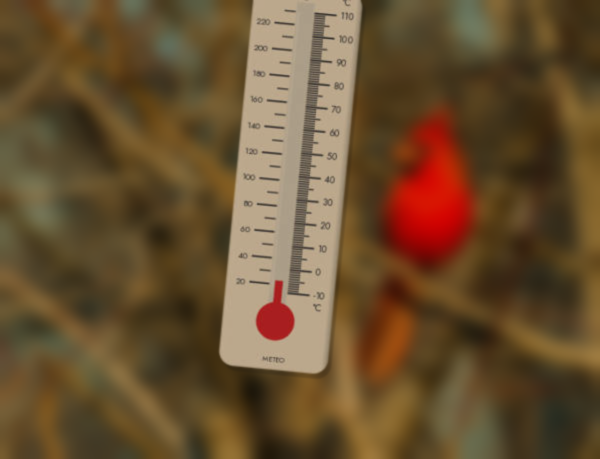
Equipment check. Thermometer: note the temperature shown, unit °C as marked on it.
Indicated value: -5 °C
